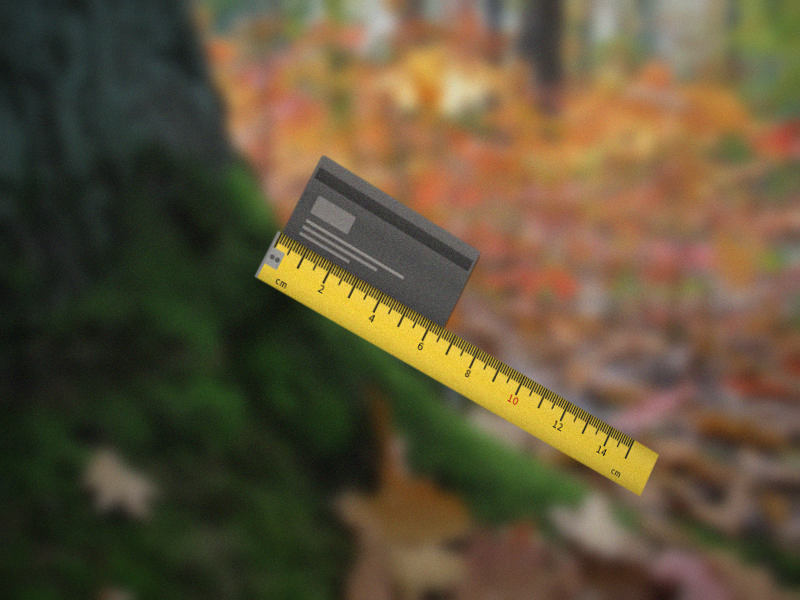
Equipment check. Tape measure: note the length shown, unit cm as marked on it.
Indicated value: 6.5 cm
